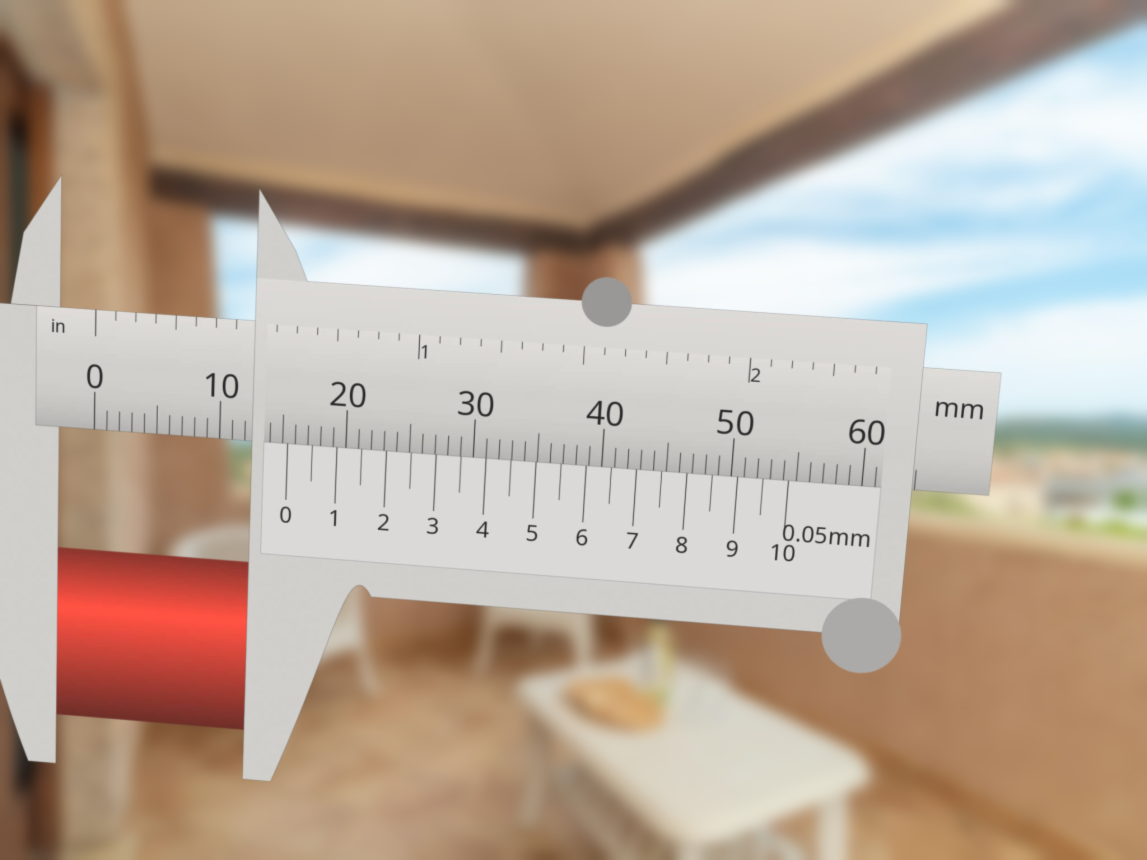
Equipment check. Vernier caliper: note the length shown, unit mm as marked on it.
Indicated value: 15.4 mm
